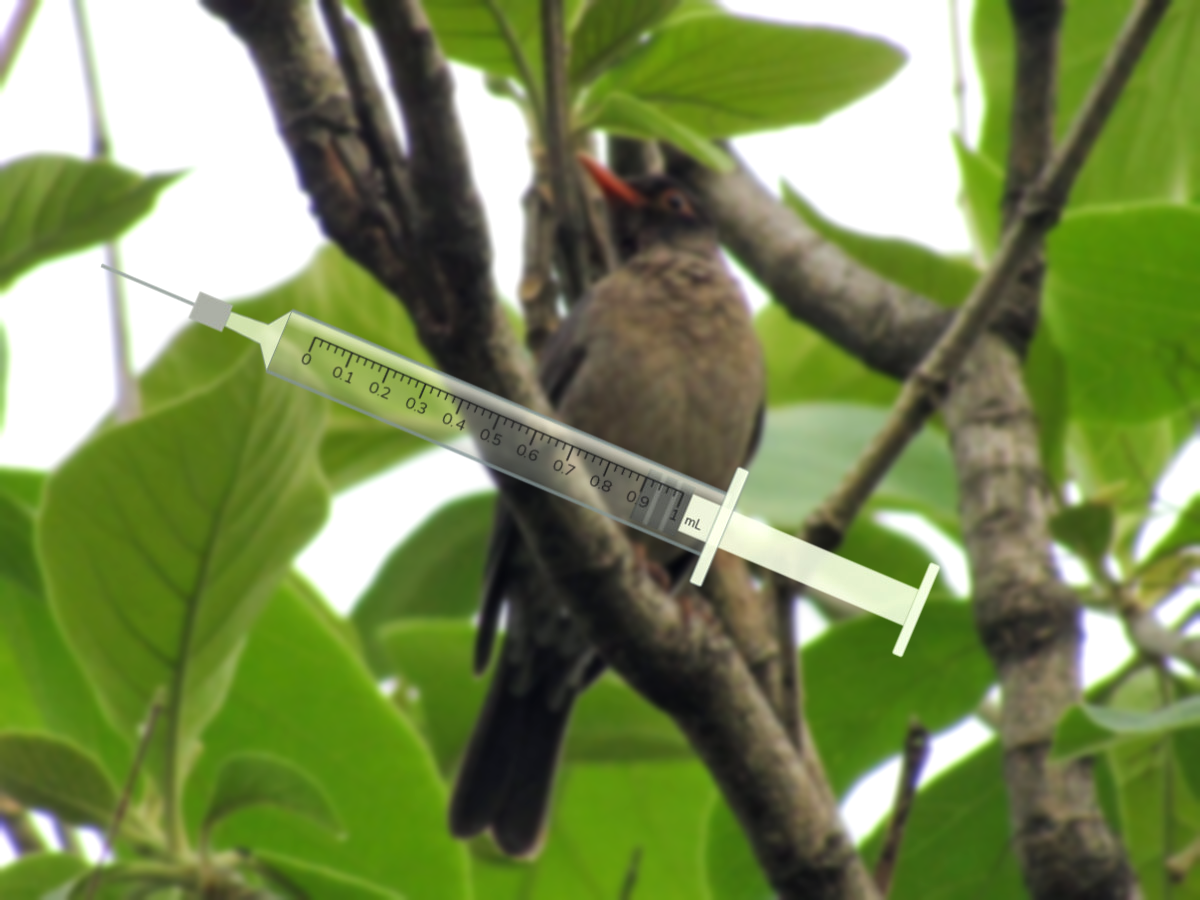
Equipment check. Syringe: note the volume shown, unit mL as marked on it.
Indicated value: 0.9 mL
